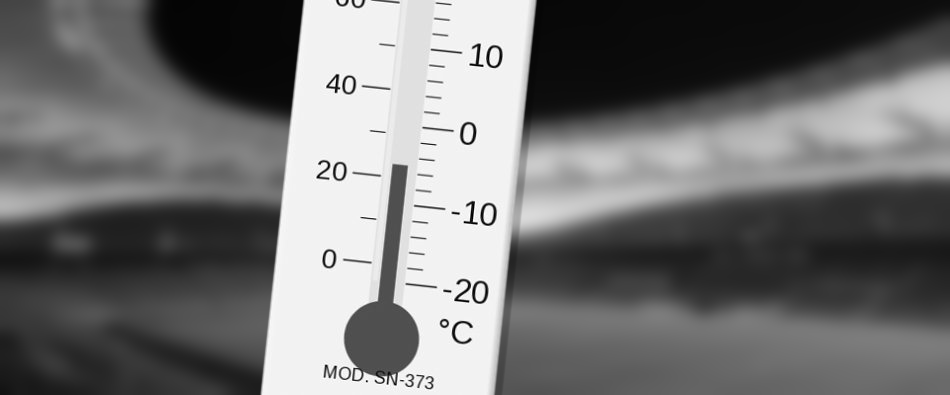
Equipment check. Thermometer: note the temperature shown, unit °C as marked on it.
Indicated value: -5 °C
